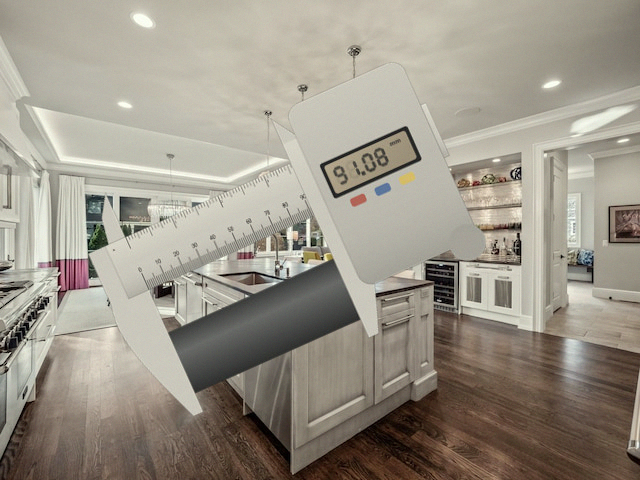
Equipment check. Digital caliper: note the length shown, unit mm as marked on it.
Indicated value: 91.08 mm
